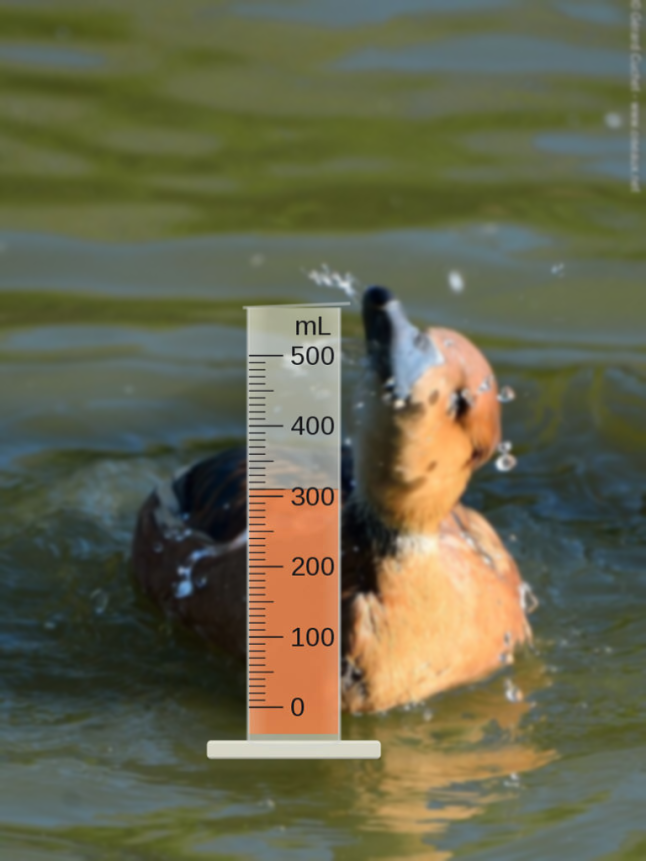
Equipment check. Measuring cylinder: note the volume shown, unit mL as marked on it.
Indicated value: 310 mL
